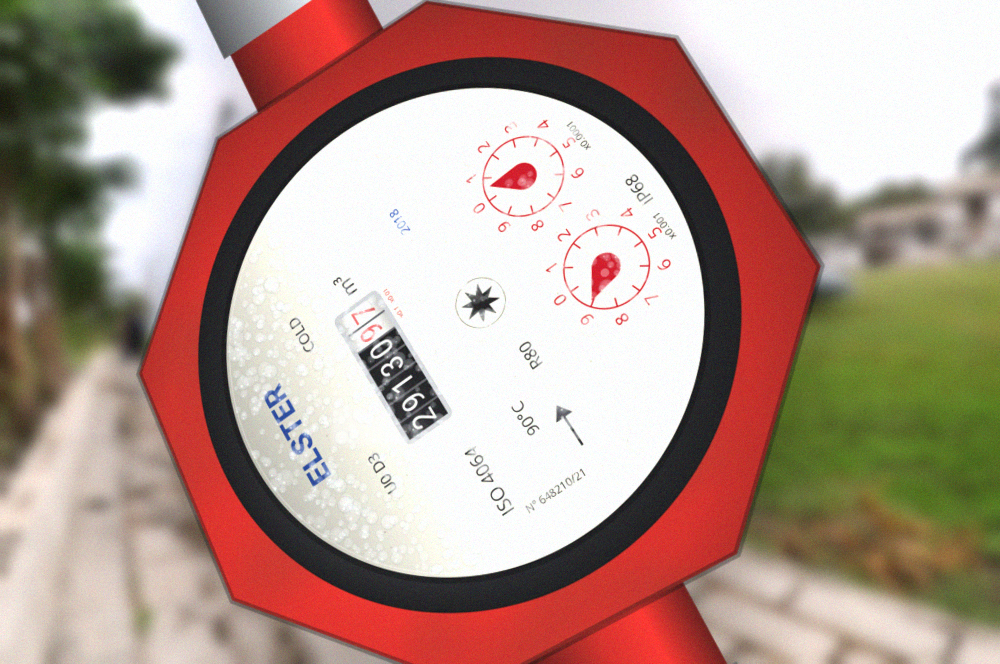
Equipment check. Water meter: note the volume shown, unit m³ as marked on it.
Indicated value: 29130.9690 m³
